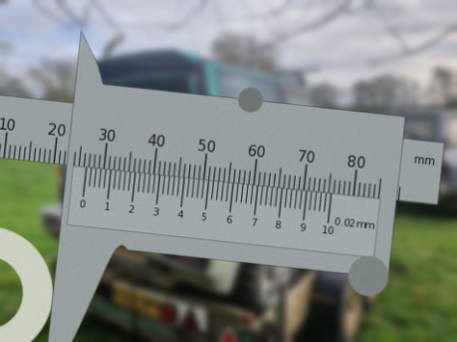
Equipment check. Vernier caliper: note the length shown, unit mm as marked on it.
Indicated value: 26.5 mm
